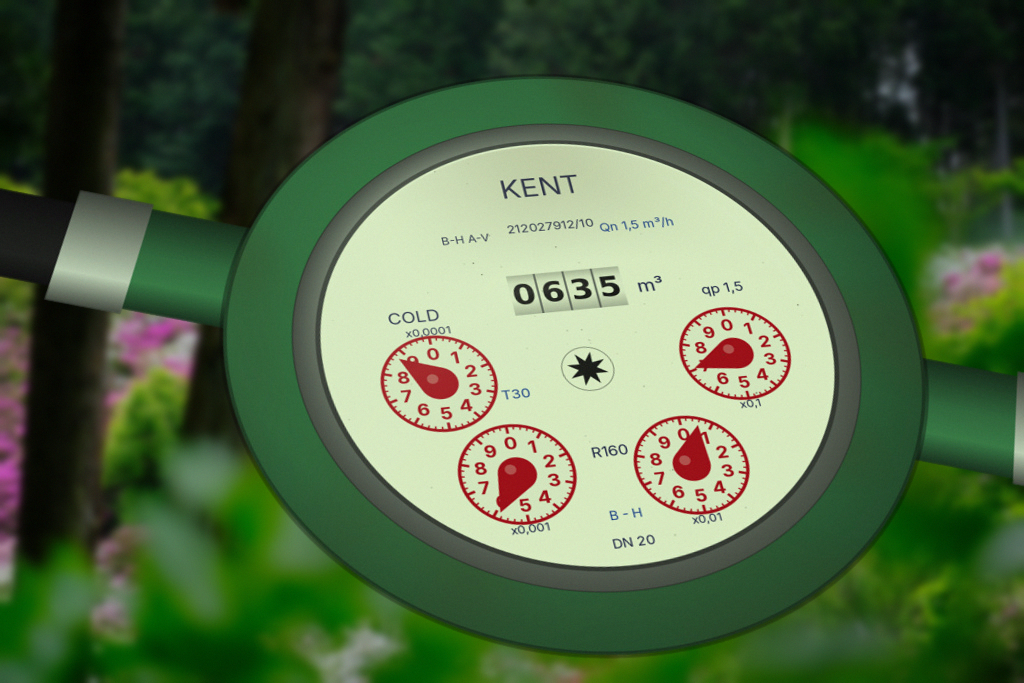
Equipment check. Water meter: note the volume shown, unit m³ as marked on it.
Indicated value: 635.7058 m³
